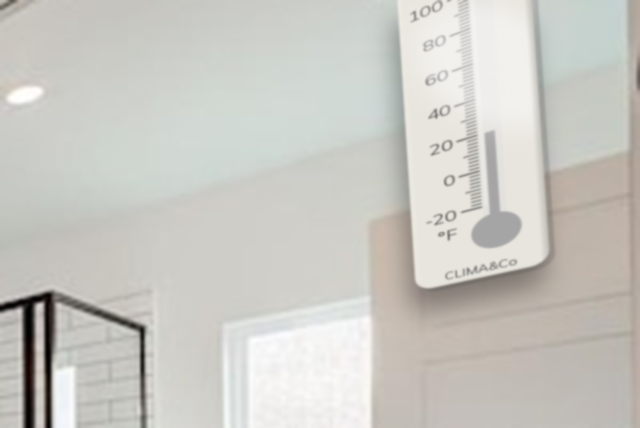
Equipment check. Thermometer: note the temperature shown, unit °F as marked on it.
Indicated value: 20 °F
